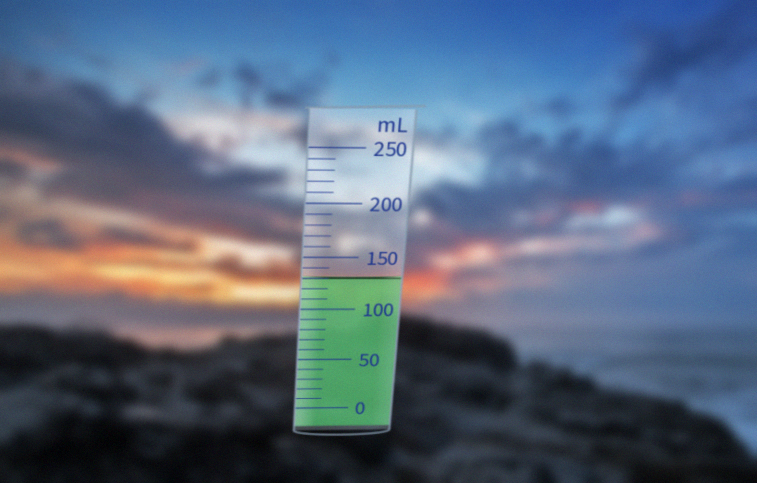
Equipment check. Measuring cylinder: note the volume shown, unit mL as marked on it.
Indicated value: 130 mL
